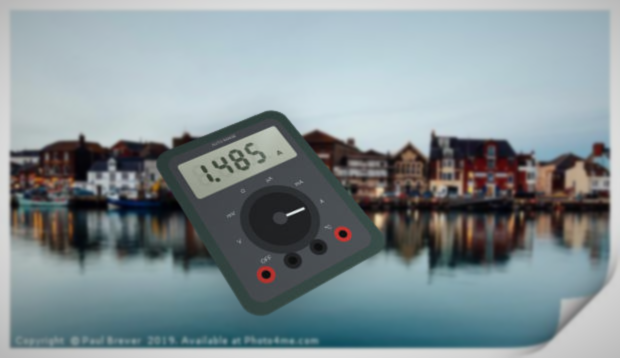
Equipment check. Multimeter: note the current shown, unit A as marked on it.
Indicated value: 1.485 A
